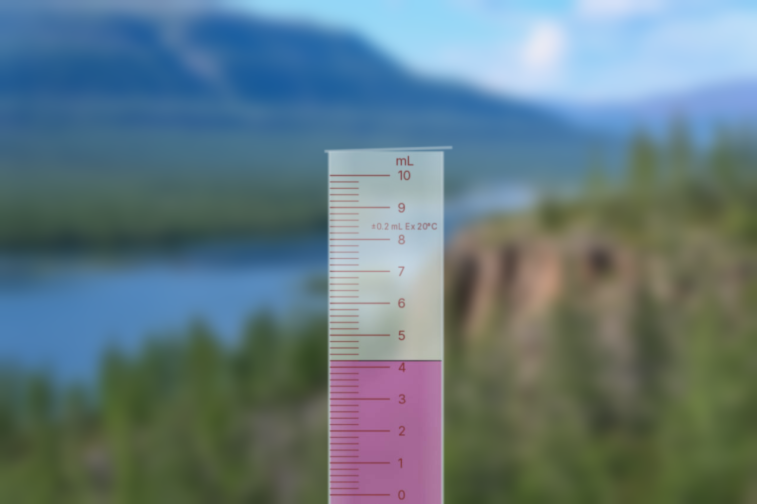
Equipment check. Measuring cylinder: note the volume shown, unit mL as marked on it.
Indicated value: 4.2 mL
